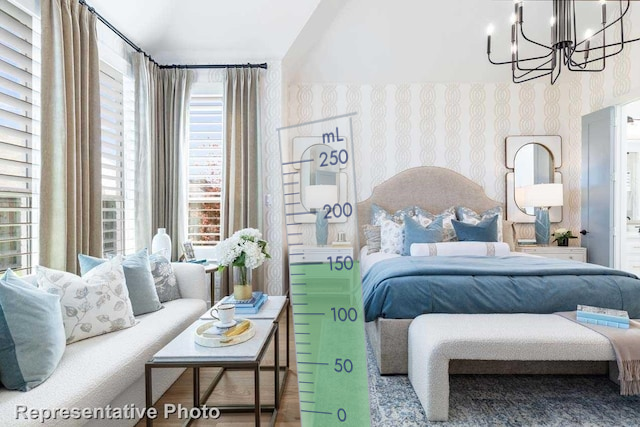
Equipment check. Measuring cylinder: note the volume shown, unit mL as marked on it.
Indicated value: 150 mL
